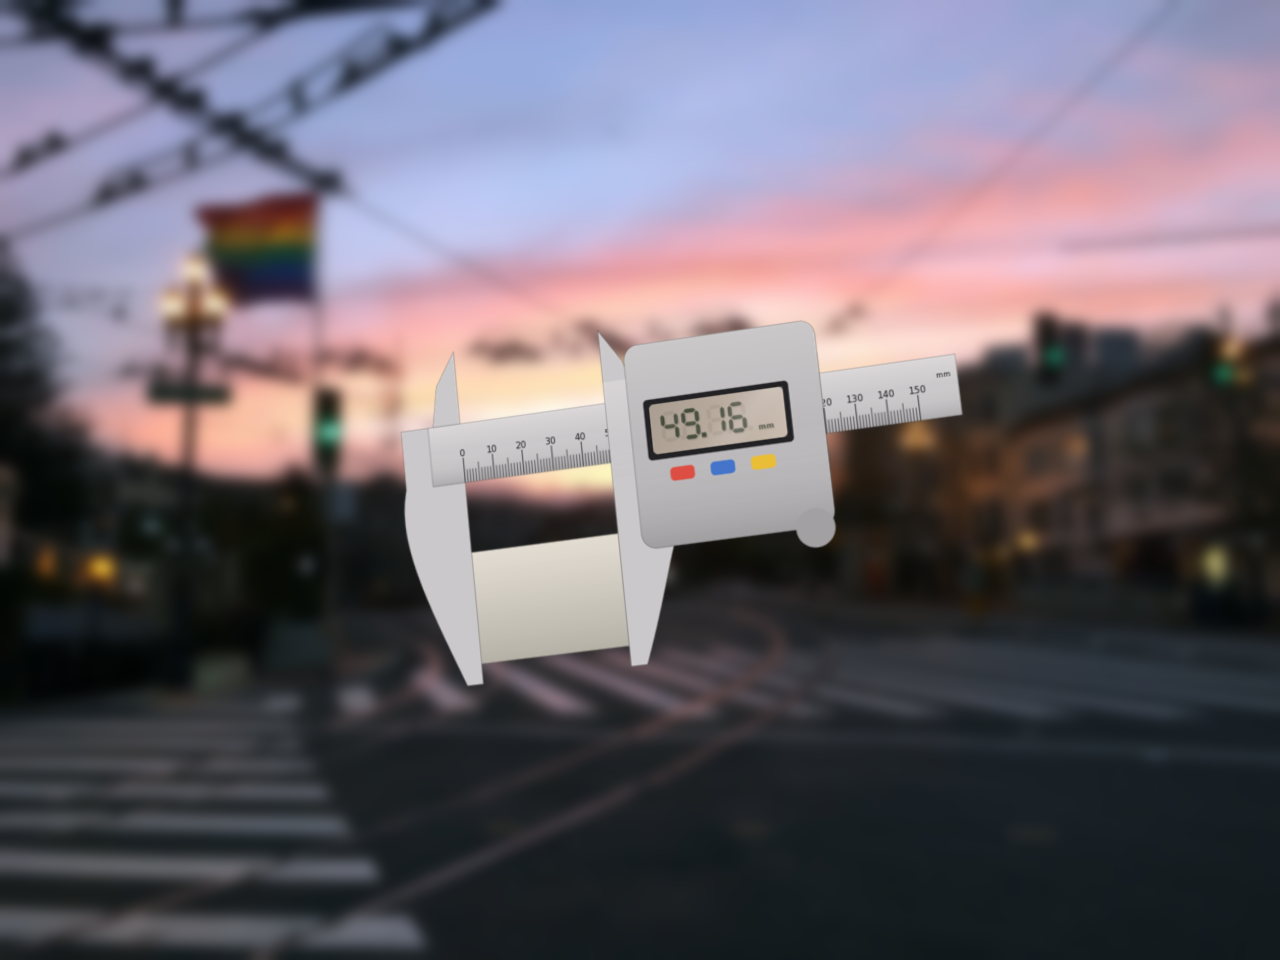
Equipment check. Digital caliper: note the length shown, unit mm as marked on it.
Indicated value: 49.16 mm
